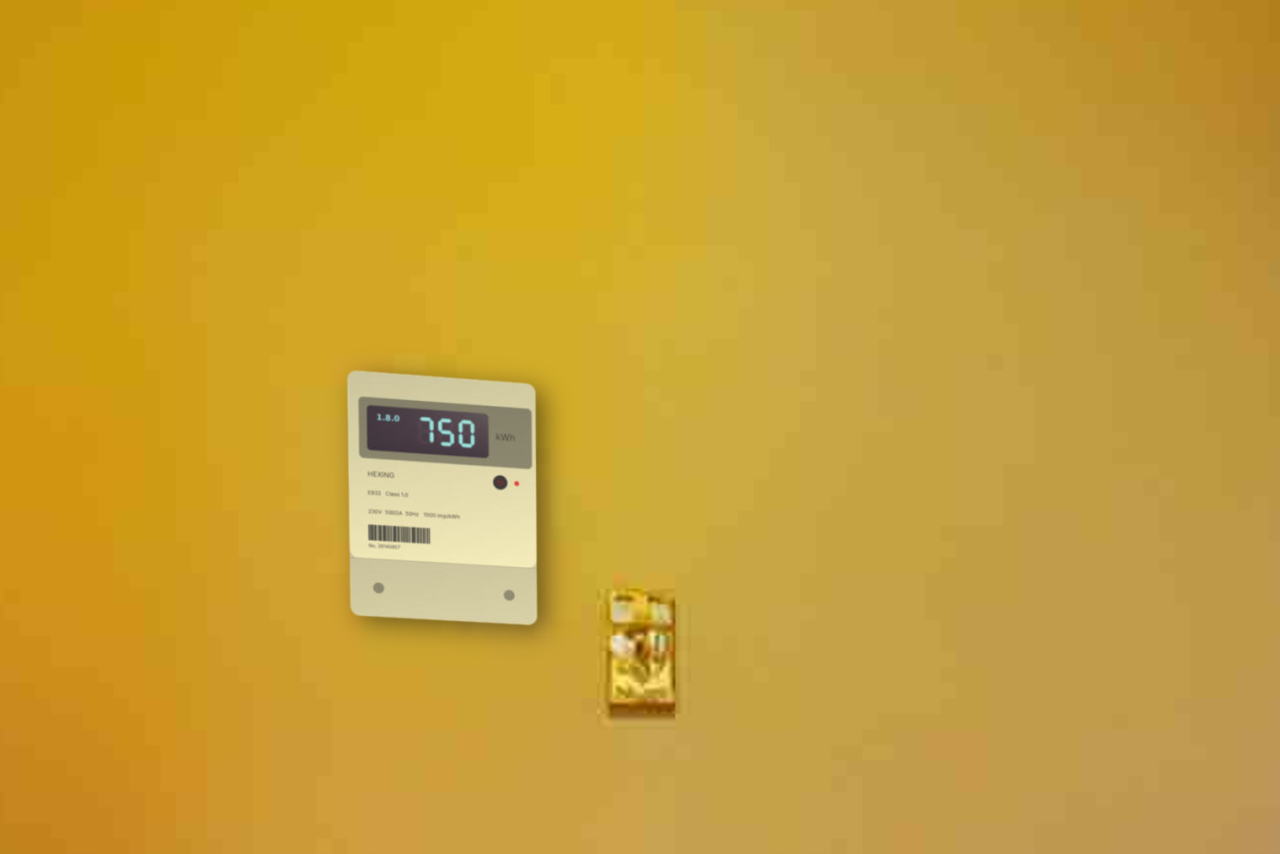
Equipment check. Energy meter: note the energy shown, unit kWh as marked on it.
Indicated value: 750 kWh
